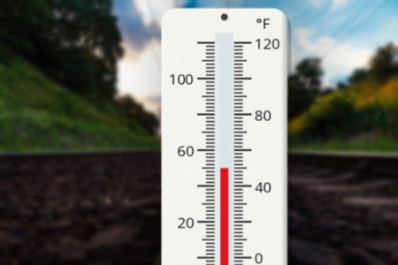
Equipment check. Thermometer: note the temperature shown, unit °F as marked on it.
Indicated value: 50 °F
